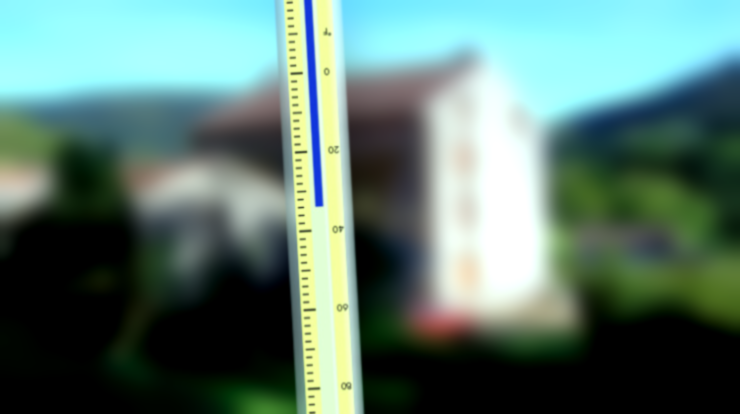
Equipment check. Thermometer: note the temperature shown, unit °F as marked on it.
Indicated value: 34 °F
